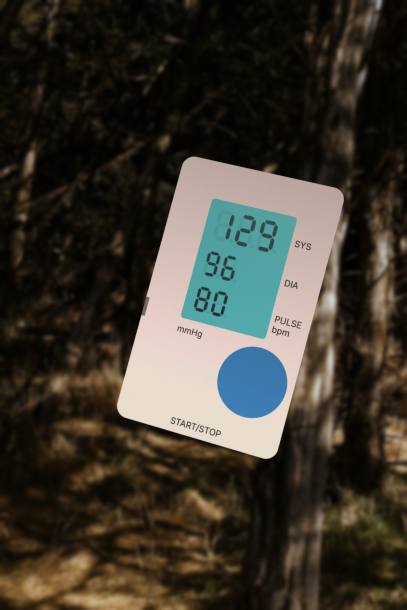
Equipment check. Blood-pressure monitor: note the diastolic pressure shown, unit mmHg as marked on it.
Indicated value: 96 mmHg
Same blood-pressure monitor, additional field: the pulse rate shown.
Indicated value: 80 bpm
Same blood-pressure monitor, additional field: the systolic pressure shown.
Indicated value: 129 mmHg
